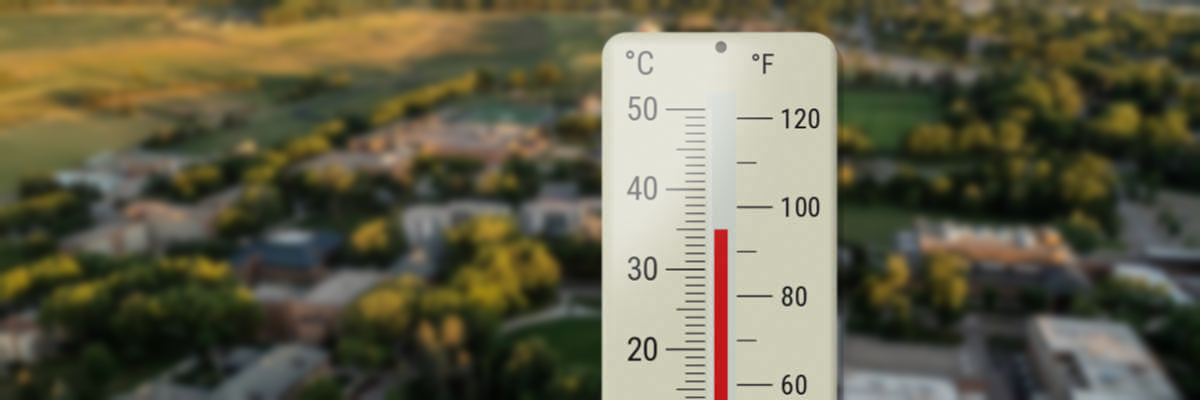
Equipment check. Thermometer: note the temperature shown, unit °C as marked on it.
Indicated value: 35 °C
